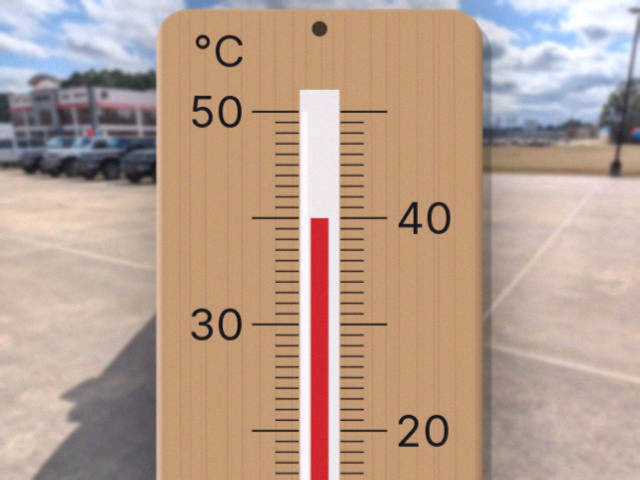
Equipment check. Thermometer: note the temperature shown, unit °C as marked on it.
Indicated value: 40 °C
